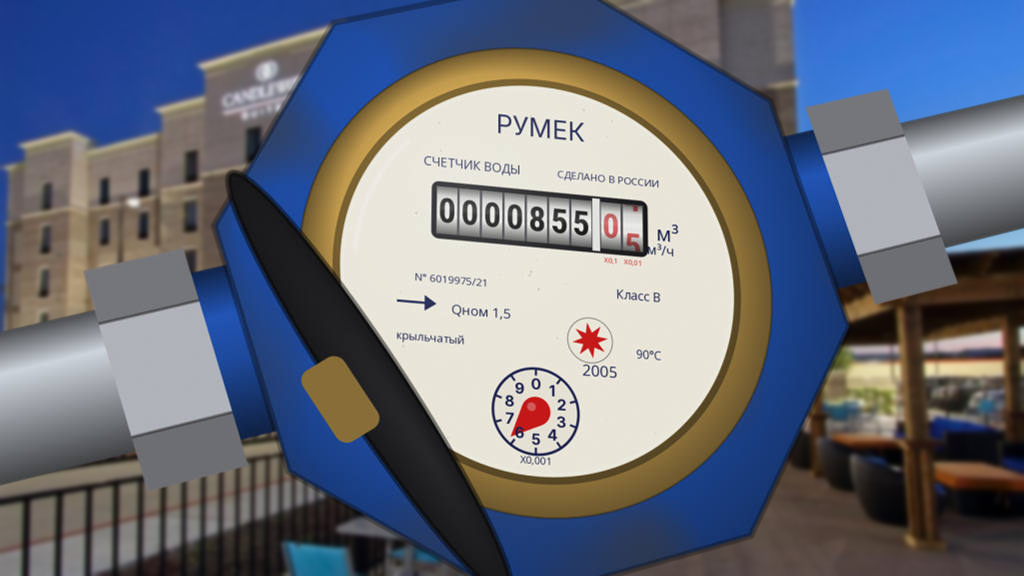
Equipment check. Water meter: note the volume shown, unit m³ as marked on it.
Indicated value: 855.046 m³
